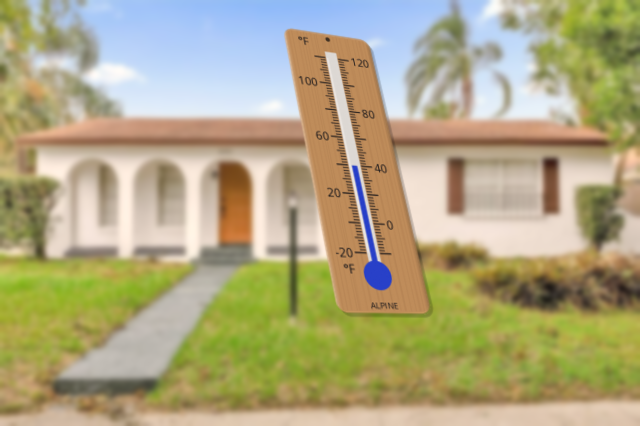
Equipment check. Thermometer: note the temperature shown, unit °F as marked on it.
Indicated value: 40 °F
